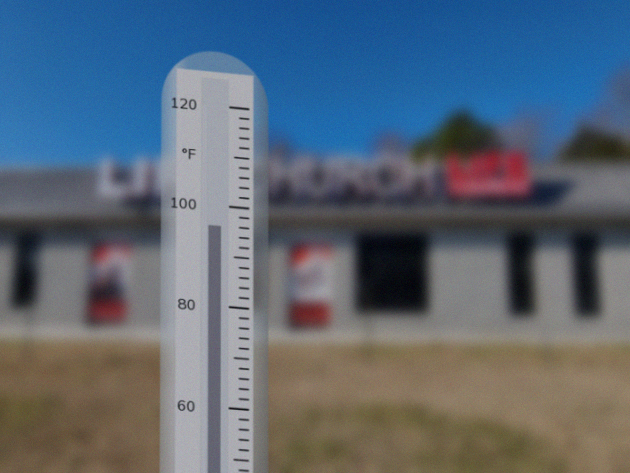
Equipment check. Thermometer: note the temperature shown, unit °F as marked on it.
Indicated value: 96 °F
